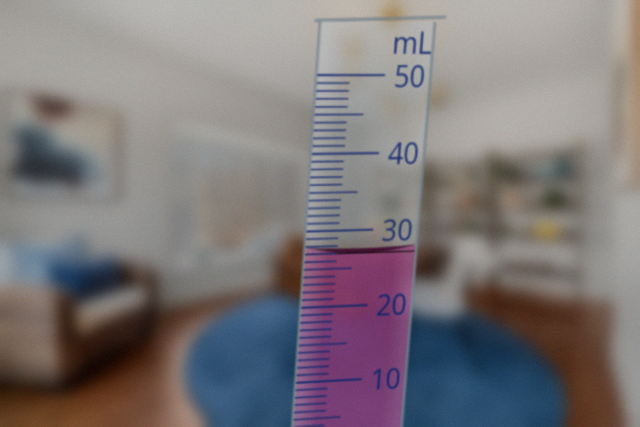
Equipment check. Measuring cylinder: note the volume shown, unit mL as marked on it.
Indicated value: 27 mL
